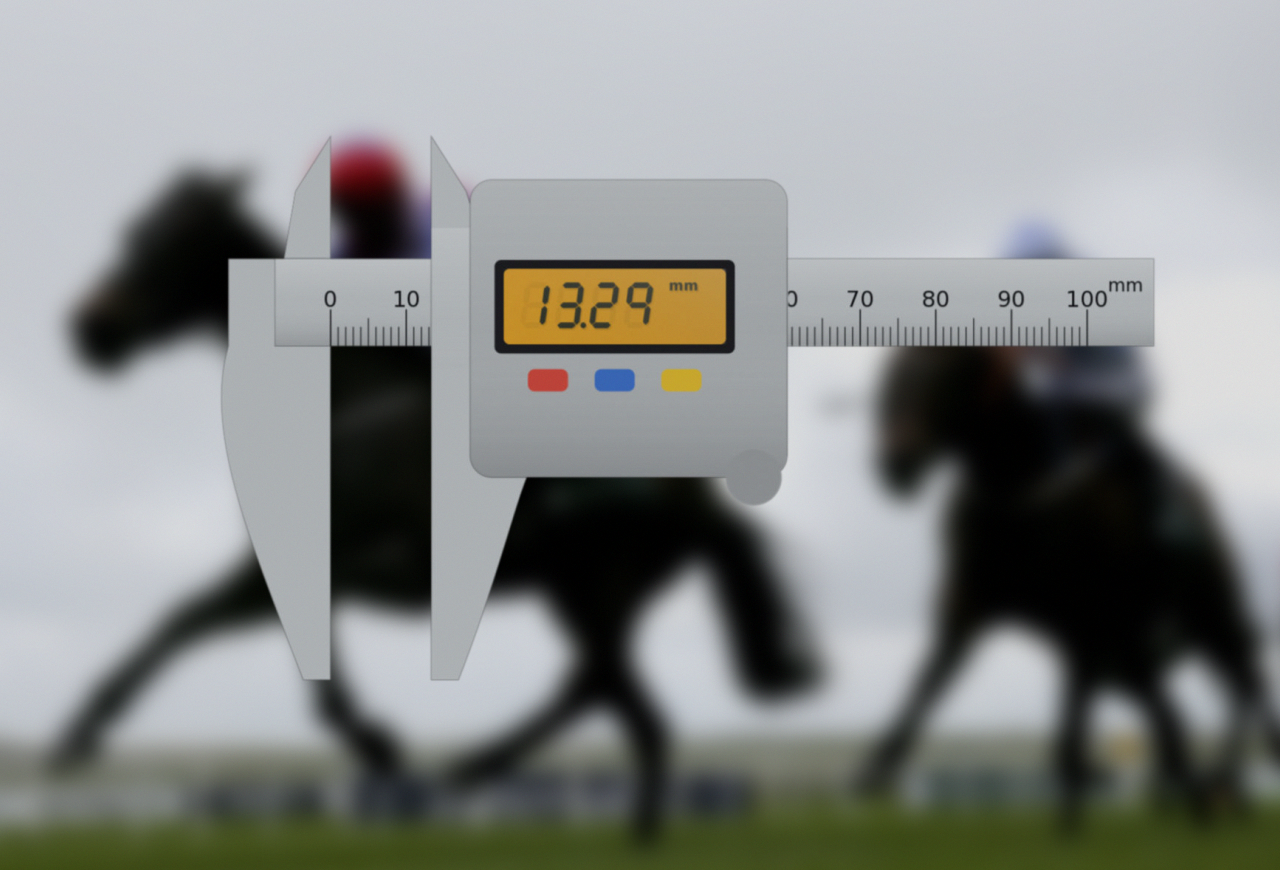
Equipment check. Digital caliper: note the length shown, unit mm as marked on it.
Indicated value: 13.29 mm
